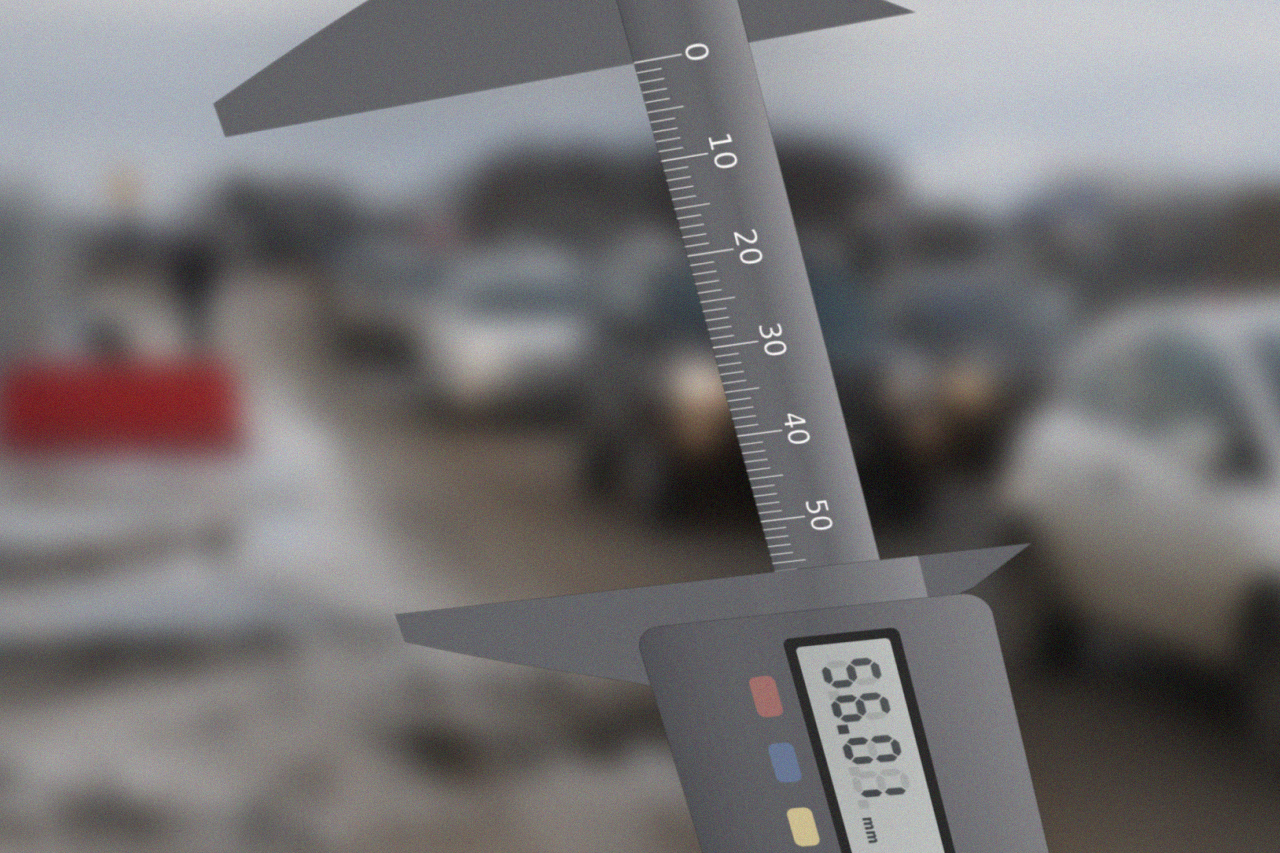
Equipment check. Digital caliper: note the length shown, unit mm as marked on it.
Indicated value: 56.01 mm
